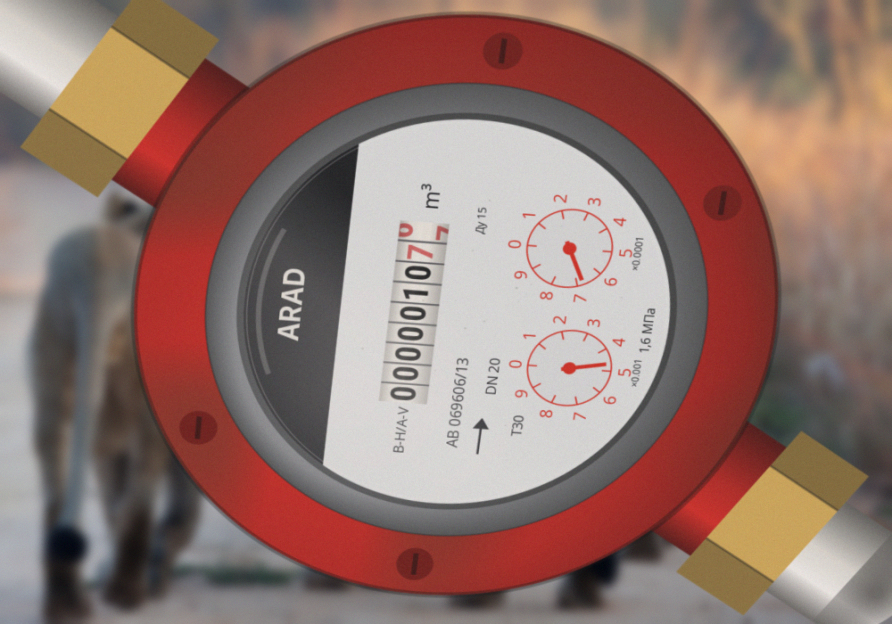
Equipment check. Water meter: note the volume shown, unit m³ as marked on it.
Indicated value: 10.7646 m³
